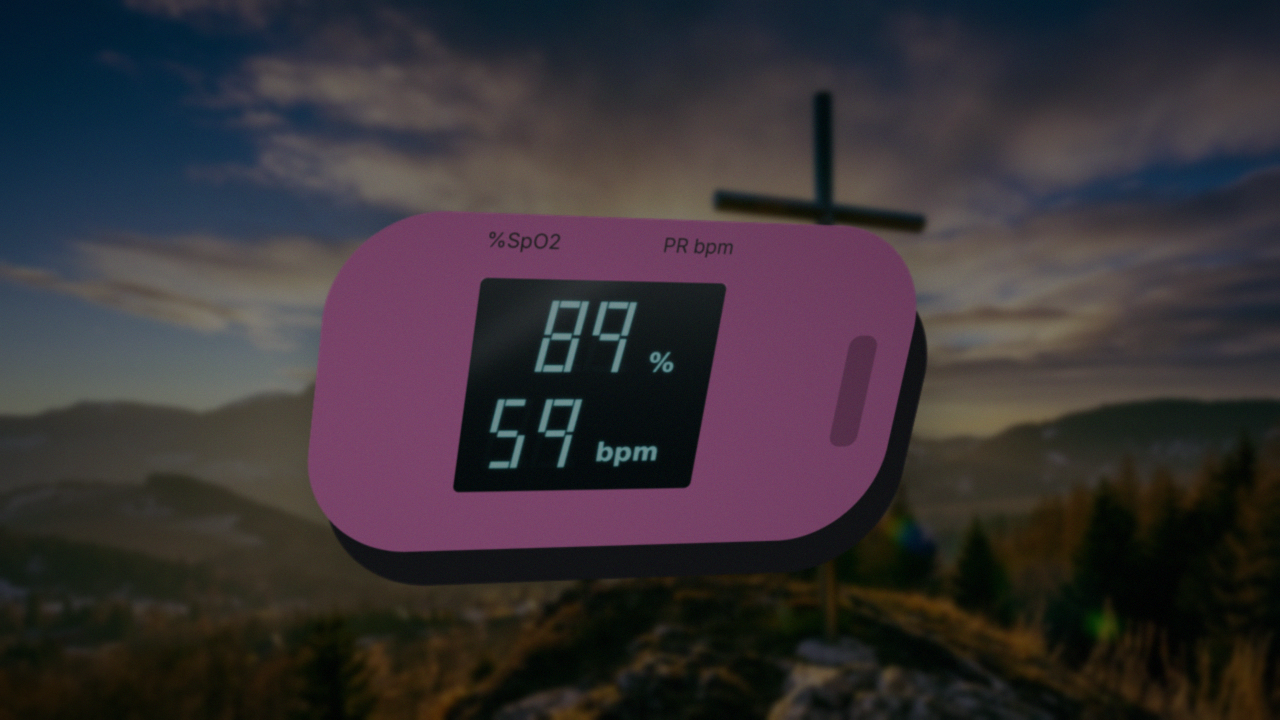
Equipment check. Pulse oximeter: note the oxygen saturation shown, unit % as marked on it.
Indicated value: 89 %
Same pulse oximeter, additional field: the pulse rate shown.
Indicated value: 59 bpm
